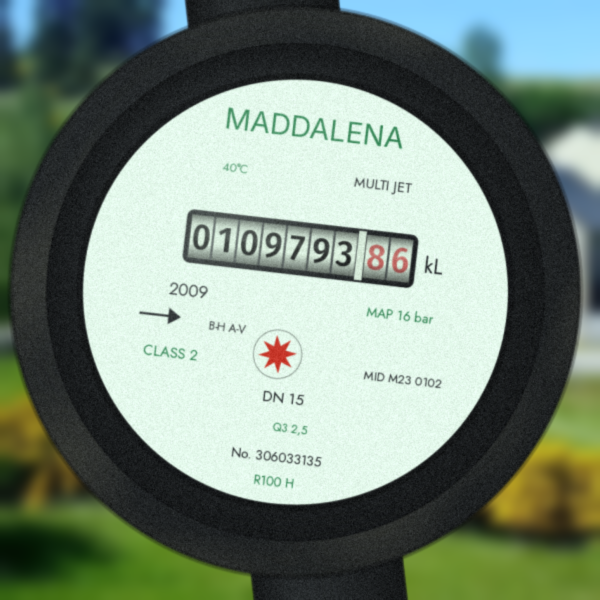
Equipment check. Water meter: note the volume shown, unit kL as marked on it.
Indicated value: 109793.86 kL
